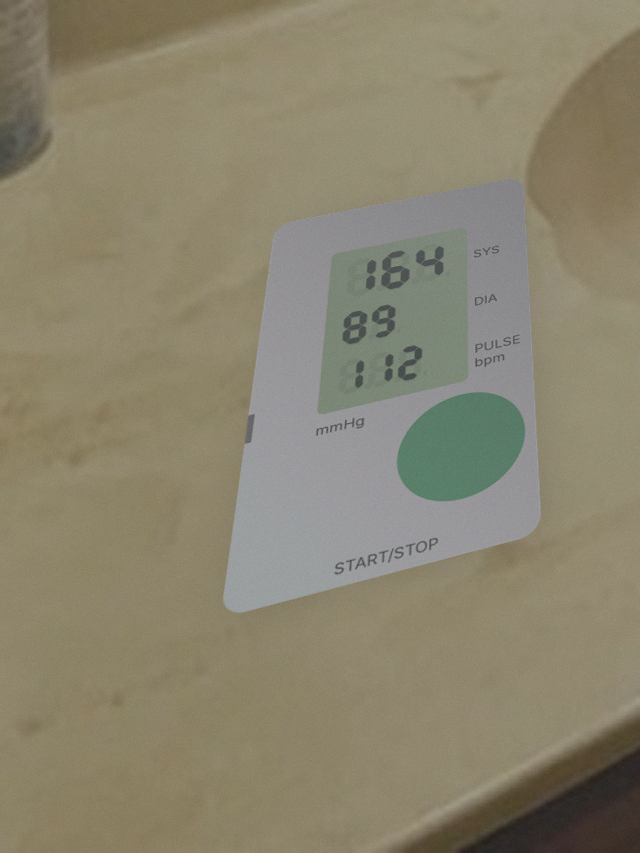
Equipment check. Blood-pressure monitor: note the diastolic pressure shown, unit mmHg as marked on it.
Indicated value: 89 mmHg
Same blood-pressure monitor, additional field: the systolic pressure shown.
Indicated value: 164 mmHg
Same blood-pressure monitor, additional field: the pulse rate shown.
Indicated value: 112 bpm
